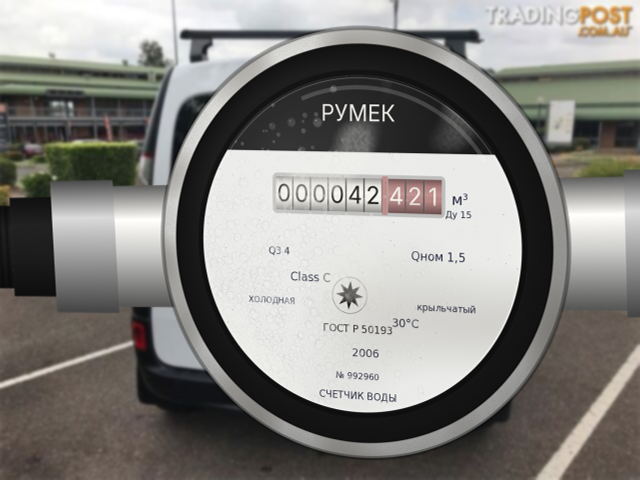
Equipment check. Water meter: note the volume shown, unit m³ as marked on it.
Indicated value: 42.421 m³
